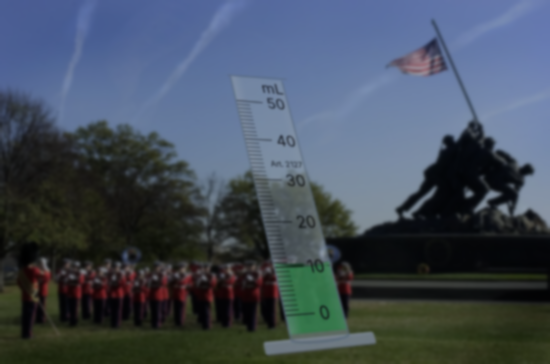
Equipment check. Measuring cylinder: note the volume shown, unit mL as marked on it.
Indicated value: 10 mL
